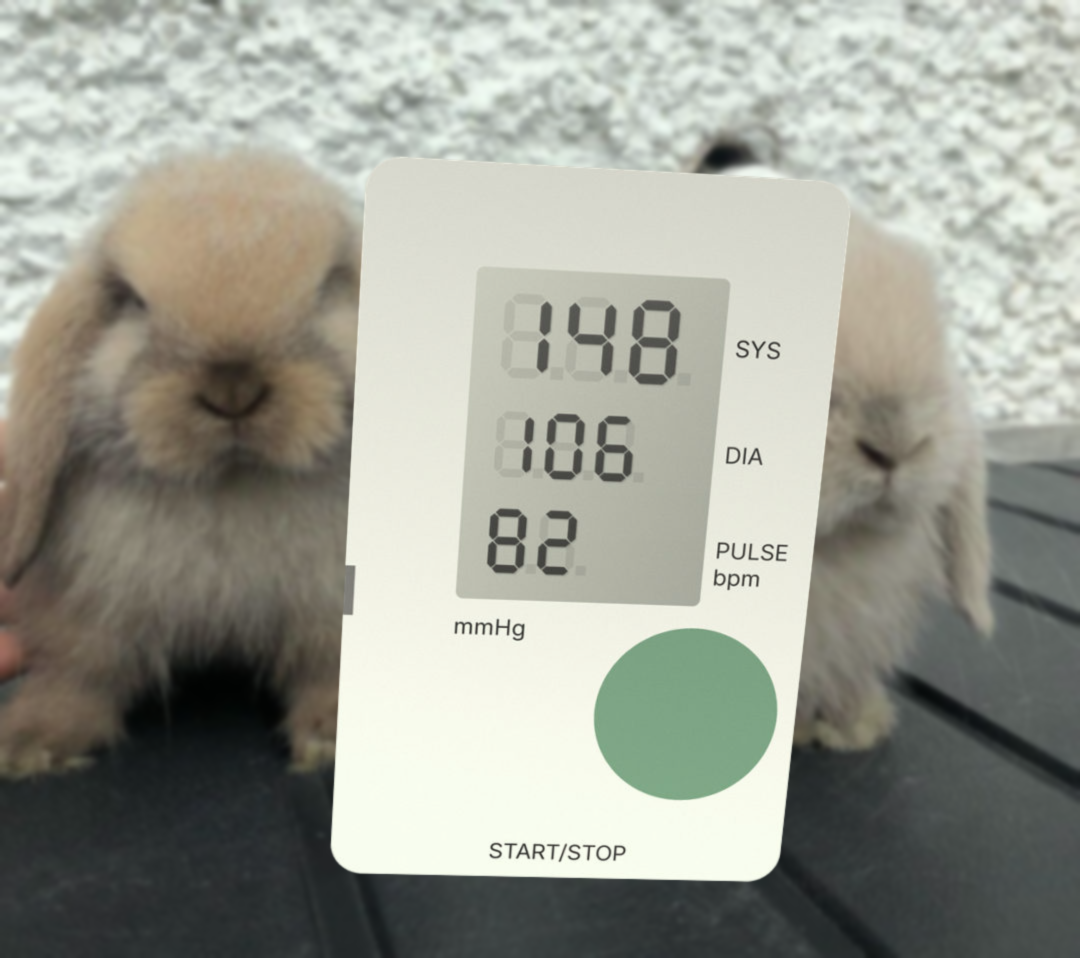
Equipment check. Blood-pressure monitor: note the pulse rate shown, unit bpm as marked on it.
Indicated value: 82 bpm
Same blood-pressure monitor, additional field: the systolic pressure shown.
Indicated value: 148 mmHg
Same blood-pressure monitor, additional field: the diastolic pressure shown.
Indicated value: 106 mmHg
